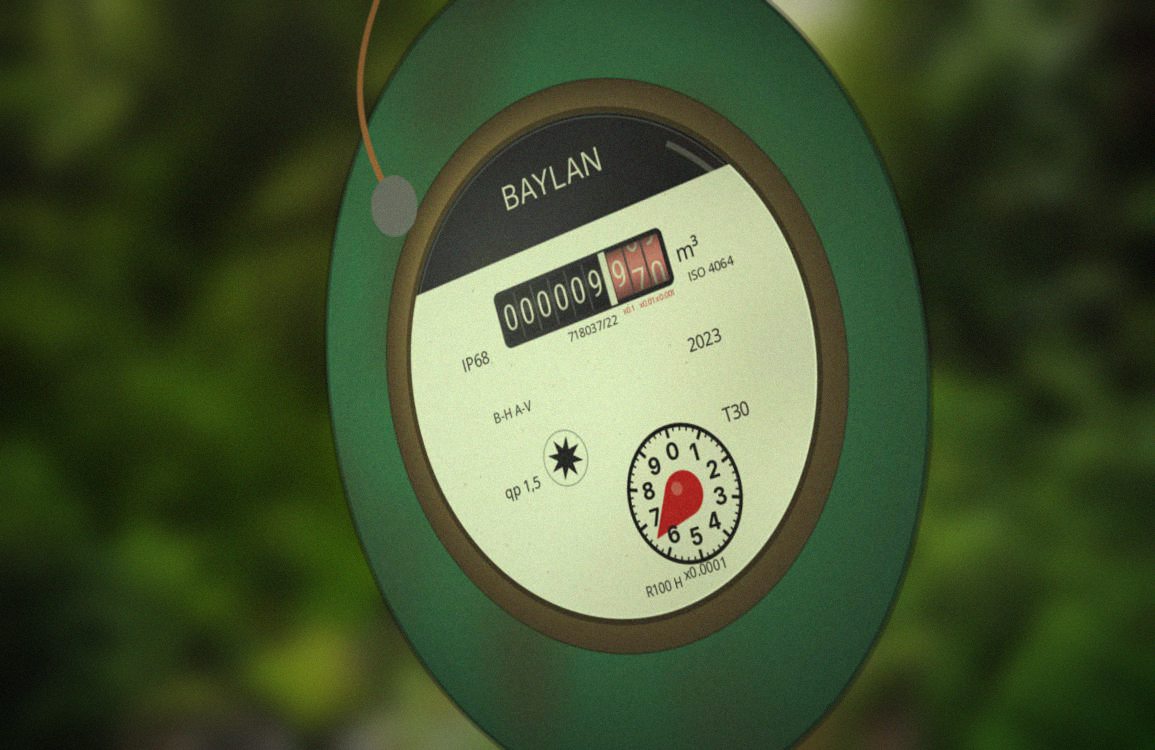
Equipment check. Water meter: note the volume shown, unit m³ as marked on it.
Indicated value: 9.9696 m³
